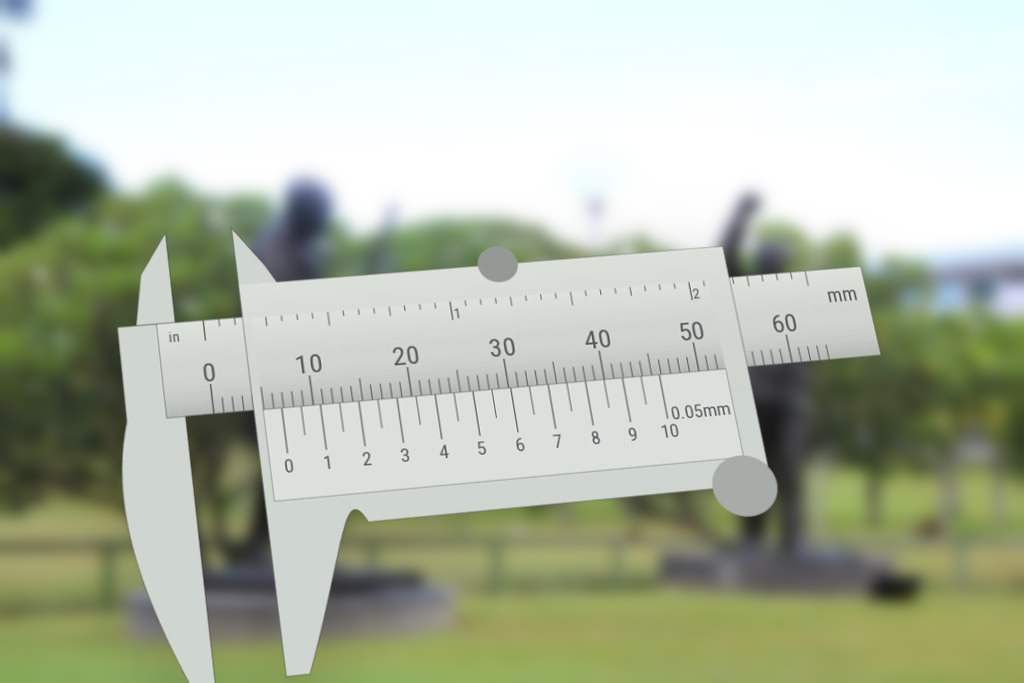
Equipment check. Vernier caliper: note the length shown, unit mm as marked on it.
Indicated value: 6.8 mm
